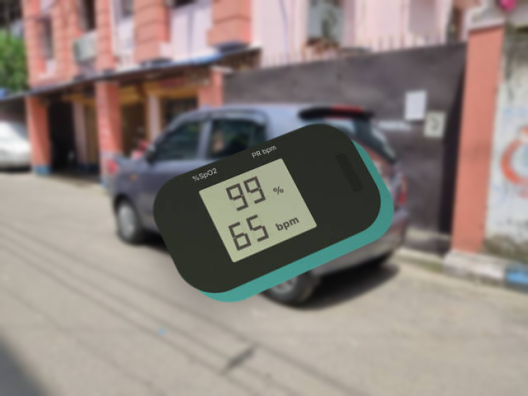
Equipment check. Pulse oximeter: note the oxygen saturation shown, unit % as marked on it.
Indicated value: 99 %
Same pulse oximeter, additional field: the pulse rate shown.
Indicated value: 65 bpm
